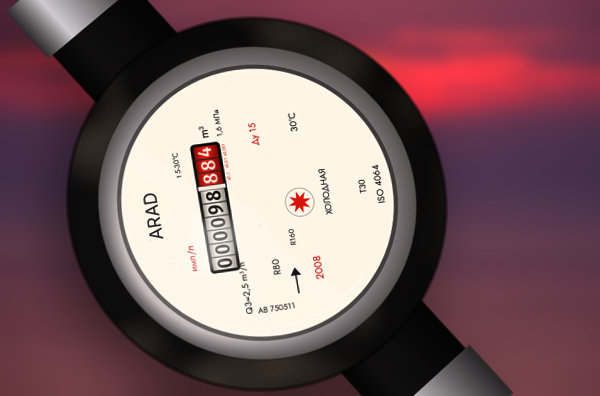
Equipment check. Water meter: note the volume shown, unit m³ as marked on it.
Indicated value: 98.884 m³
